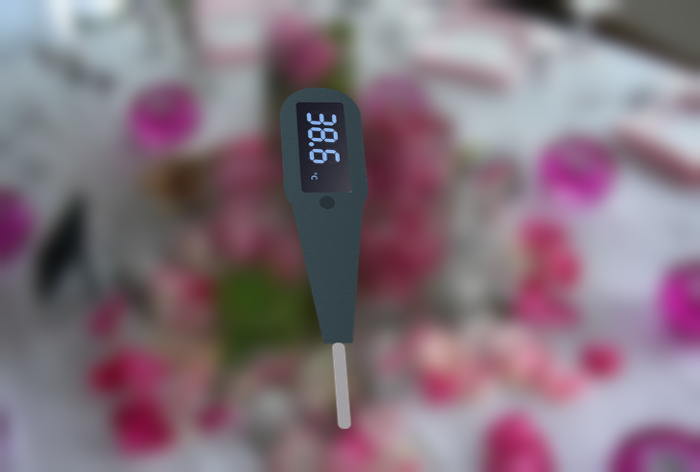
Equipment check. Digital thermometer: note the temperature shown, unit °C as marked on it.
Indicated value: 38.6 °C
